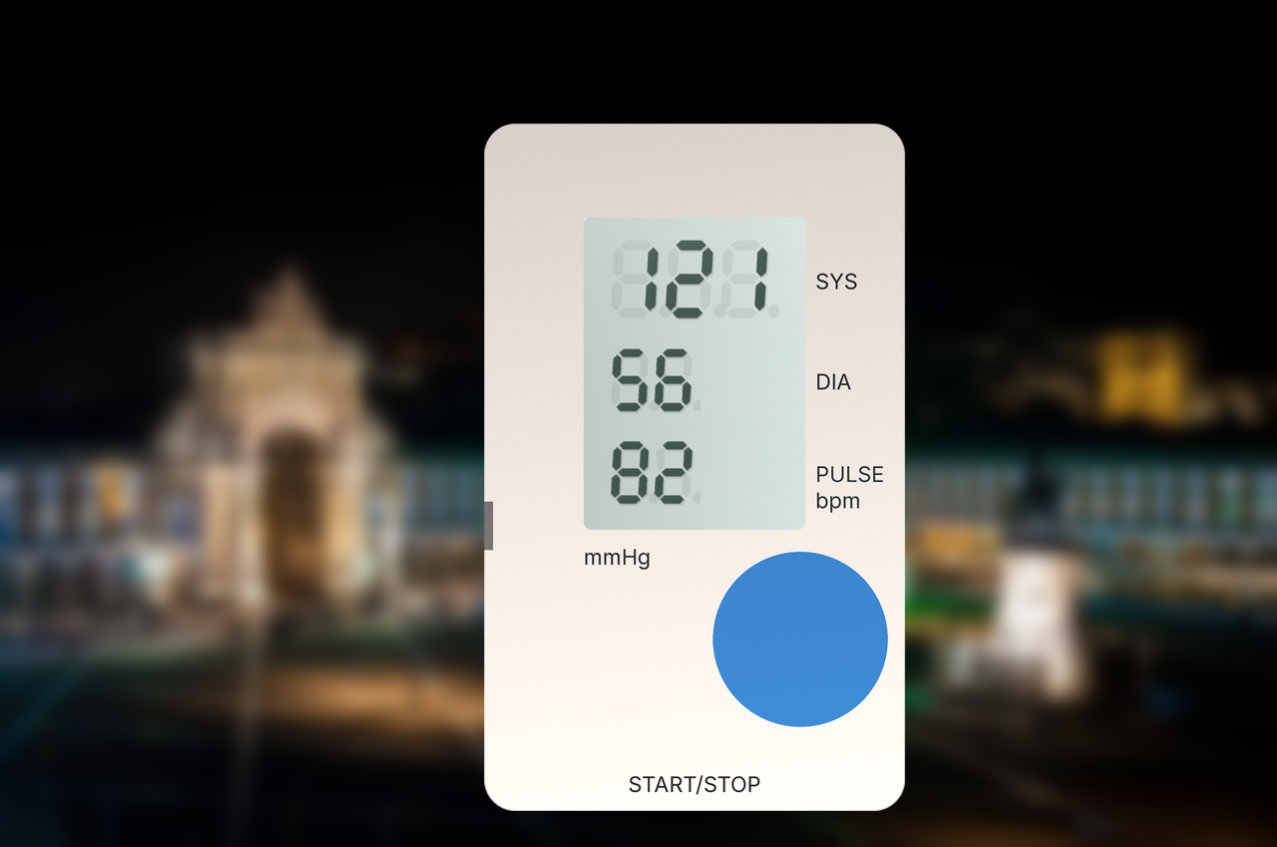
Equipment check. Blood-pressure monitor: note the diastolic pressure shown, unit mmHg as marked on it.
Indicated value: 56 mmHg
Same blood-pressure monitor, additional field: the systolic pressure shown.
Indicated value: 121 mmHg
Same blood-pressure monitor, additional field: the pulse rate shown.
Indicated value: 82 bpm
